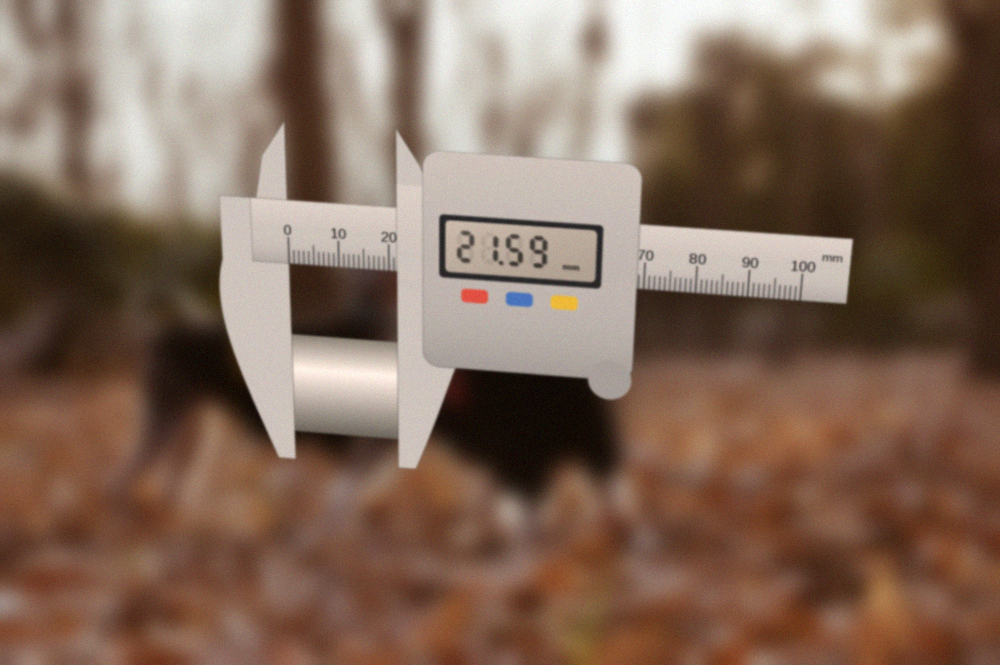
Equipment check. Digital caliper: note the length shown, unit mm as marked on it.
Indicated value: 21.59 mm
